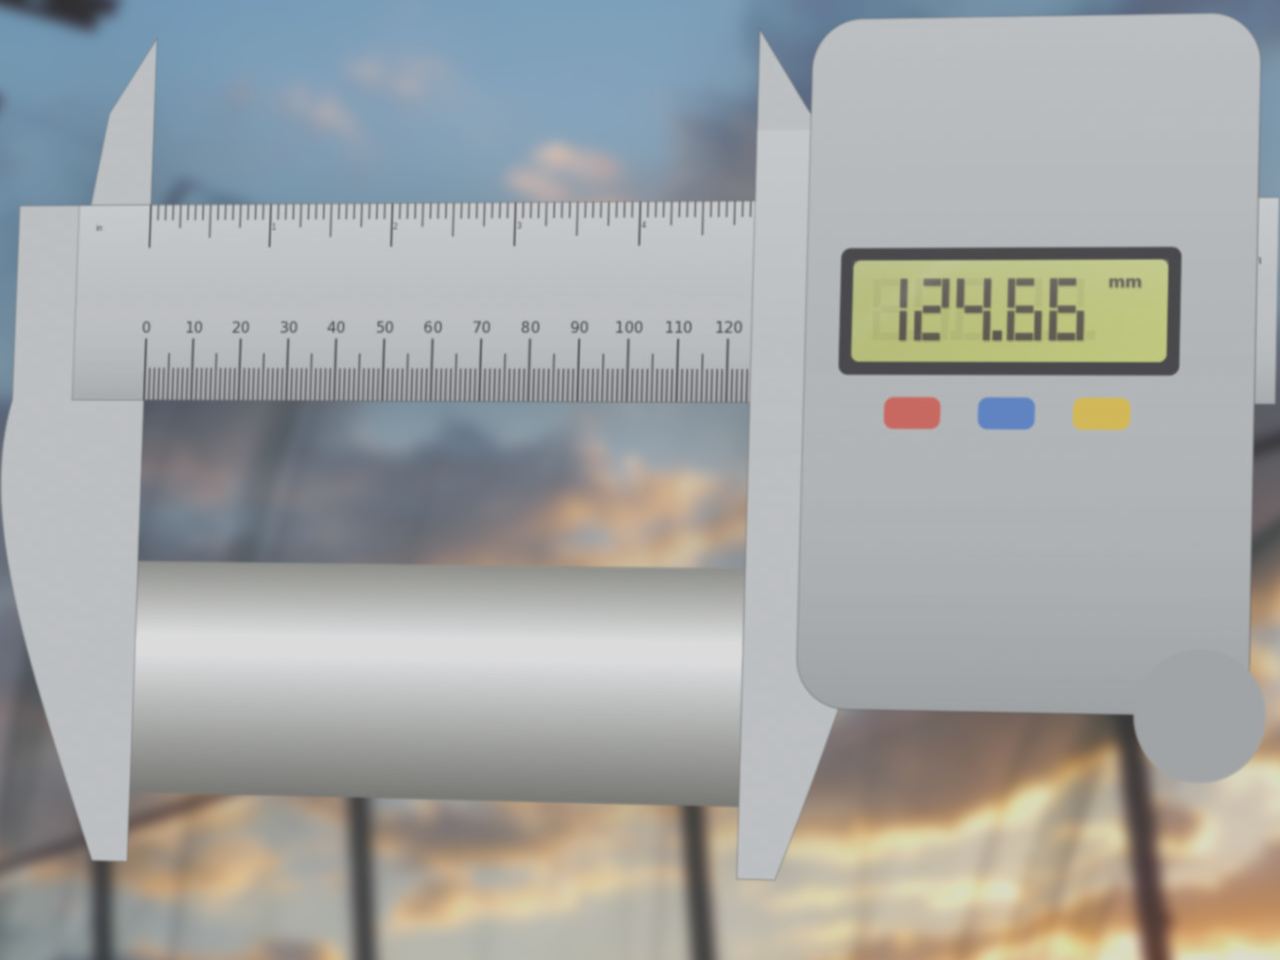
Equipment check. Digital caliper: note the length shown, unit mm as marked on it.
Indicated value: 124.66 mm
